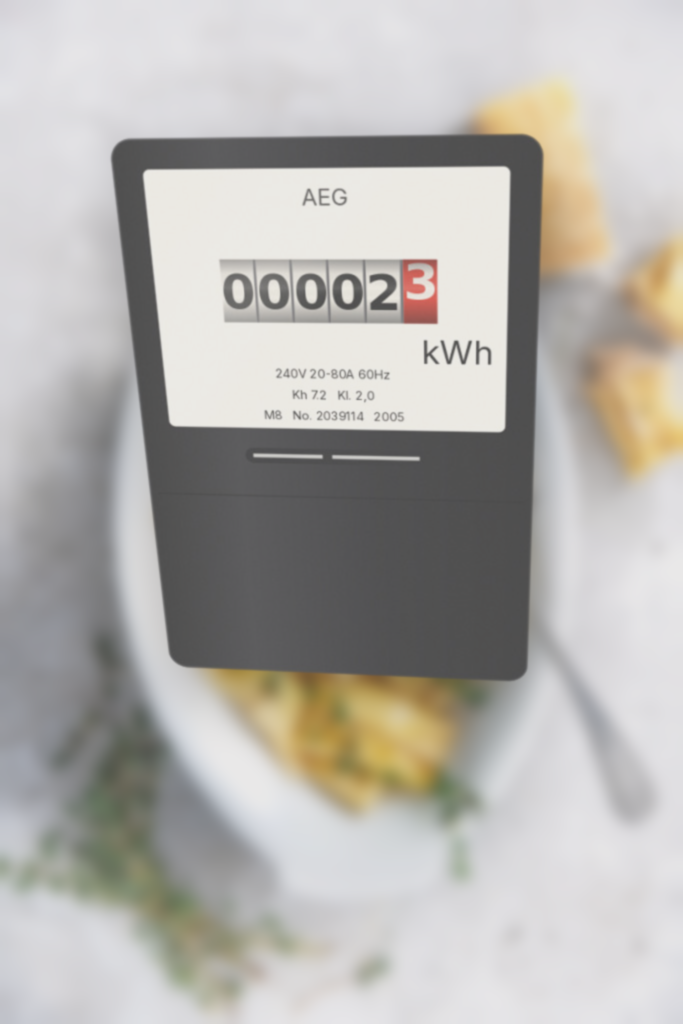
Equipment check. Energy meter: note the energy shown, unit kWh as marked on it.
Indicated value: 2.3 kWh
